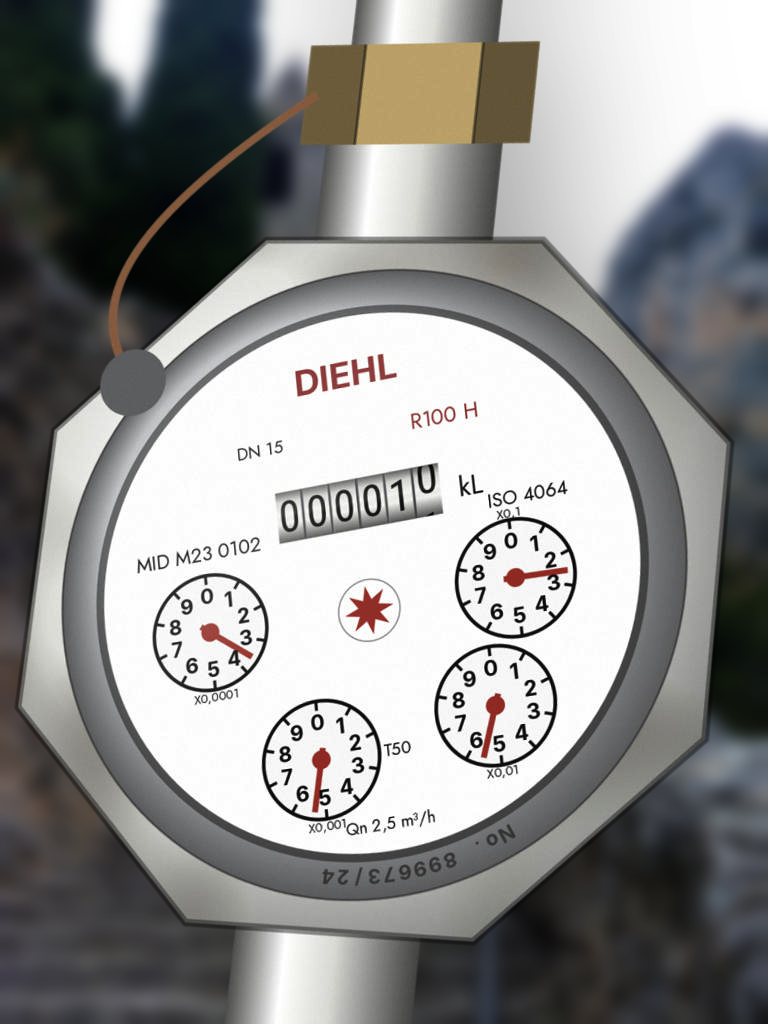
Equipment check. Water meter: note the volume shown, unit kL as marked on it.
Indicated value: 10.2553 kL
